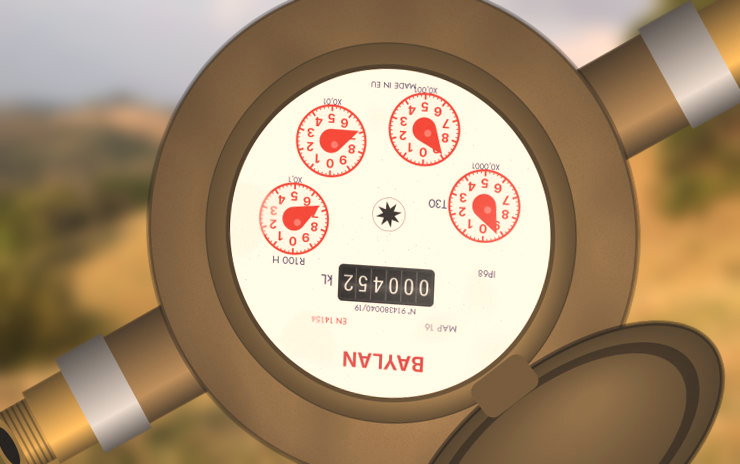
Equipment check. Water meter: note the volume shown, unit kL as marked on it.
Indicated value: 452.6689 kL
